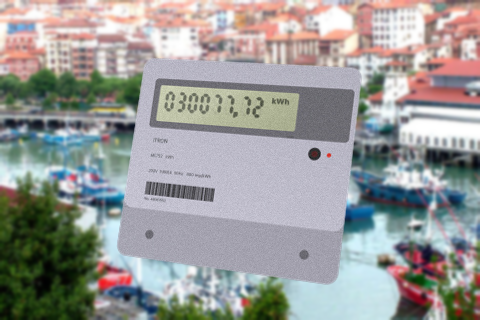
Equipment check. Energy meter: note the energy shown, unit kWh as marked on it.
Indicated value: 30077.72 kWh
